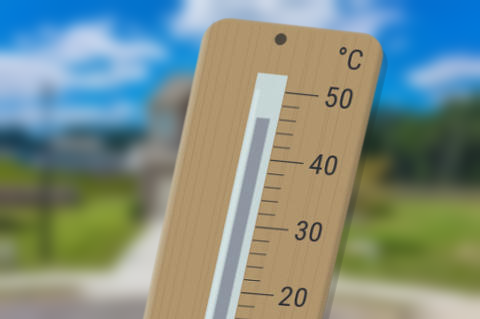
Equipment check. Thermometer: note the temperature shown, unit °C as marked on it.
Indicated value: 46 °C
